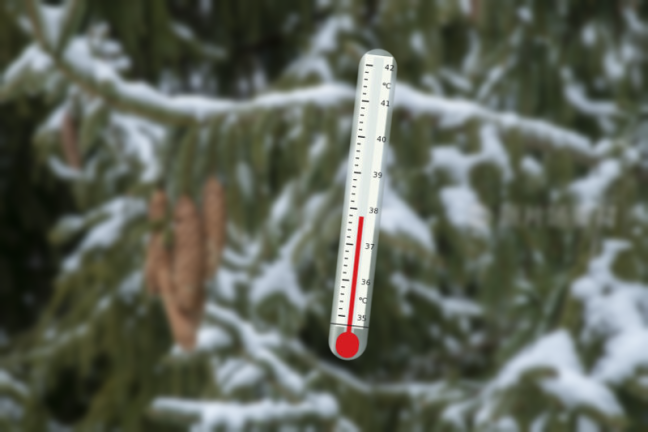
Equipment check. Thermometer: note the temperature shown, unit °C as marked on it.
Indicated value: 37.8 °C
